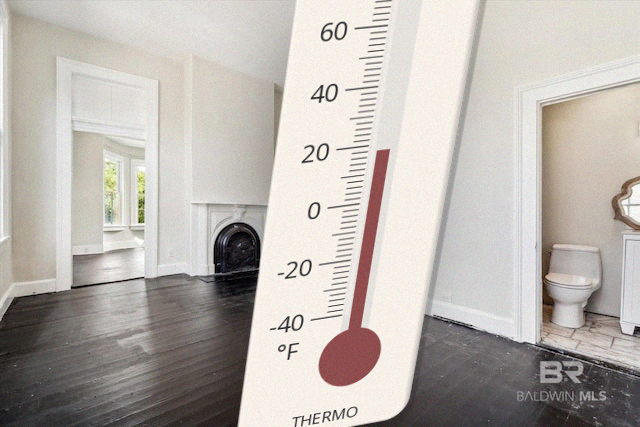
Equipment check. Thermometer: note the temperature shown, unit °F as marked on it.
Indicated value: 18 °F
